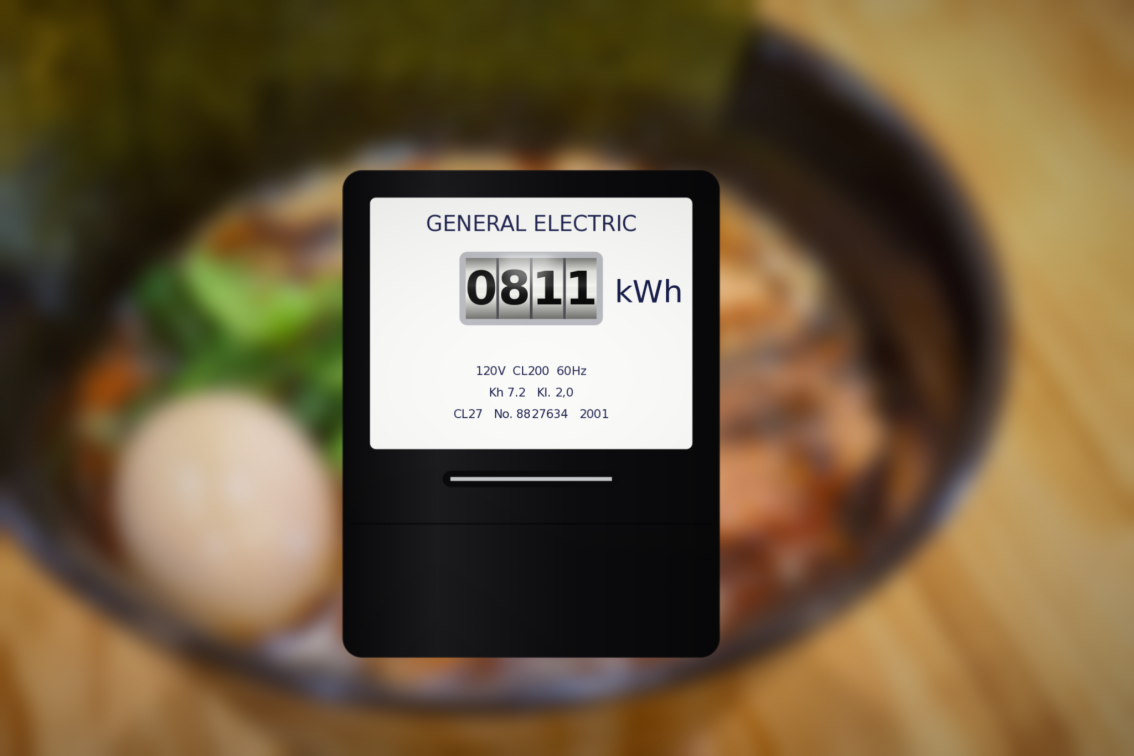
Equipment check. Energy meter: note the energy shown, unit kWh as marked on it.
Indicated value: 811 kWh
